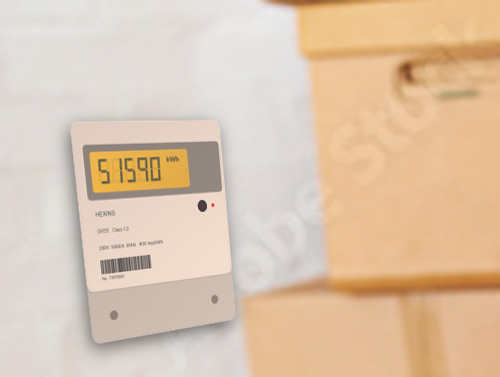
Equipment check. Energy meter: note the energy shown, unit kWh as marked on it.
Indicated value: 51590 kWh
